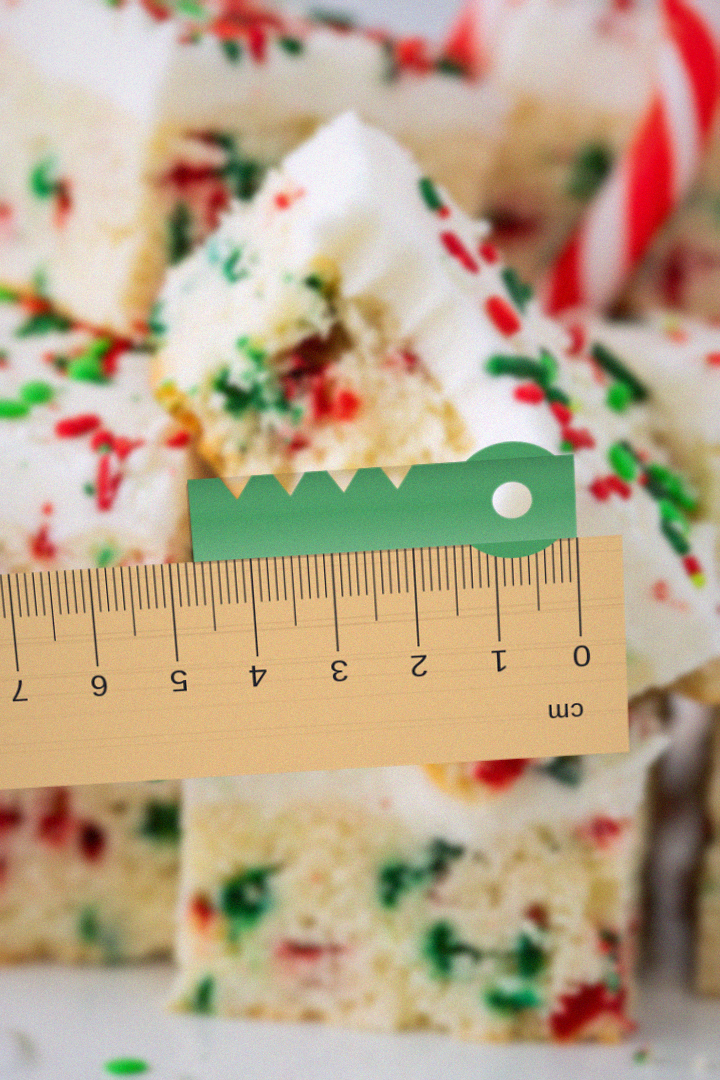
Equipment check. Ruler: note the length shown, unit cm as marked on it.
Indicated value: 4.7 cm
